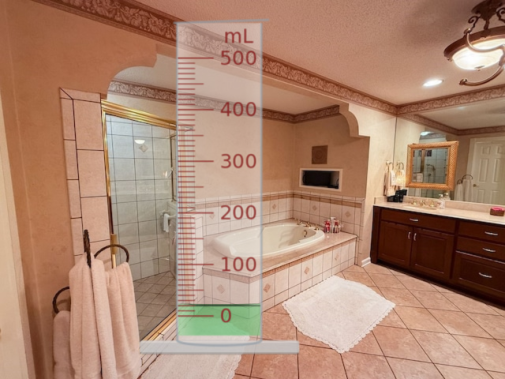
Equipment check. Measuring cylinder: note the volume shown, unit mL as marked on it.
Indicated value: 20 mL
